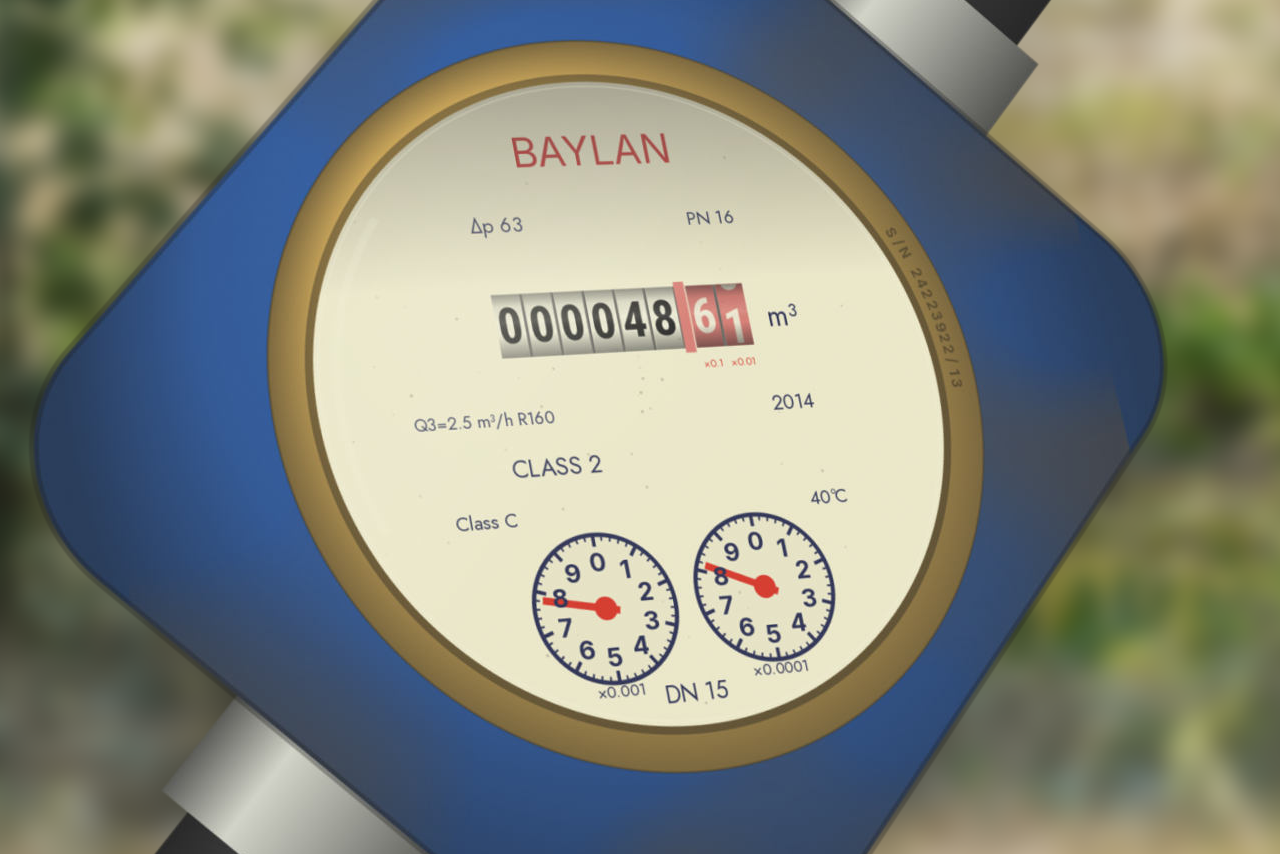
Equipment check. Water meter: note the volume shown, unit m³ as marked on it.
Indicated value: 48.6078 m³
